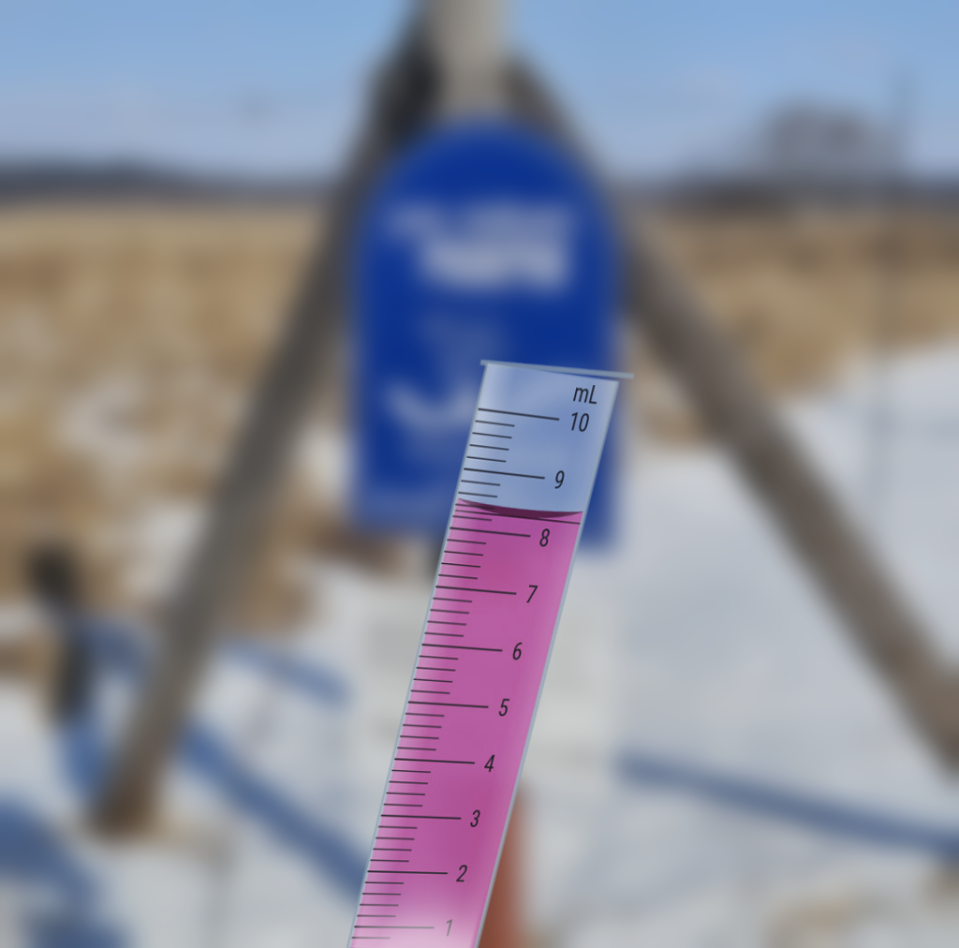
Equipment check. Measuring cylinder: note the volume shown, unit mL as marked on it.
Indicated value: 8.3 mL
